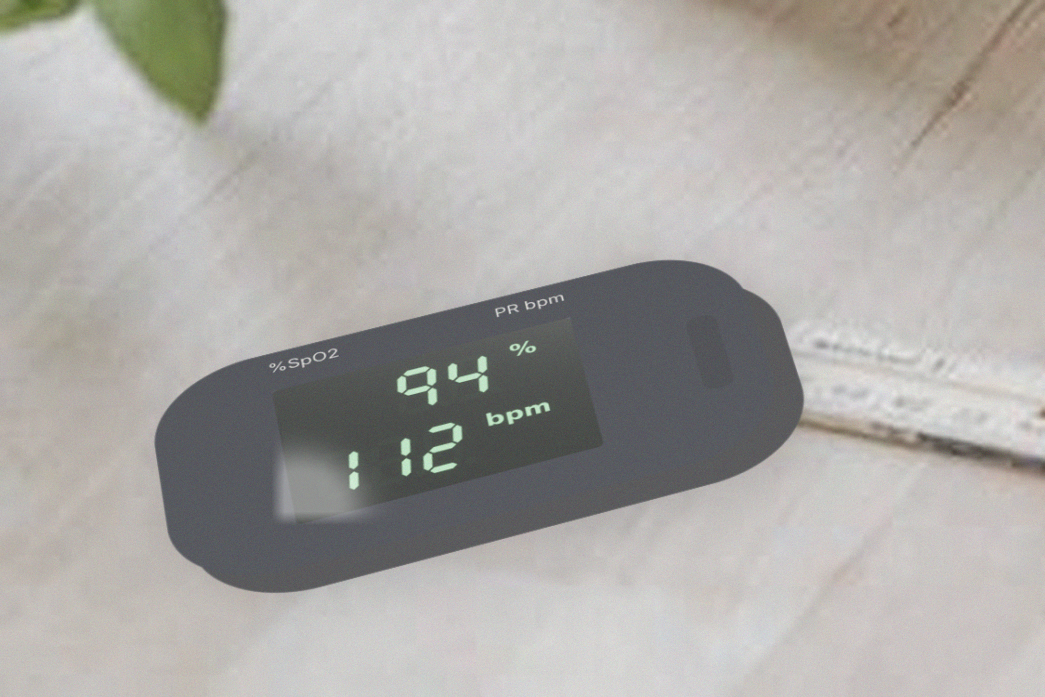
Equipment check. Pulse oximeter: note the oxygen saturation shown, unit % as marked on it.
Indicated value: 94 %
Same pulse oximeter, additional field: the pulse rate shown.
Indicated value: 112 bpm
